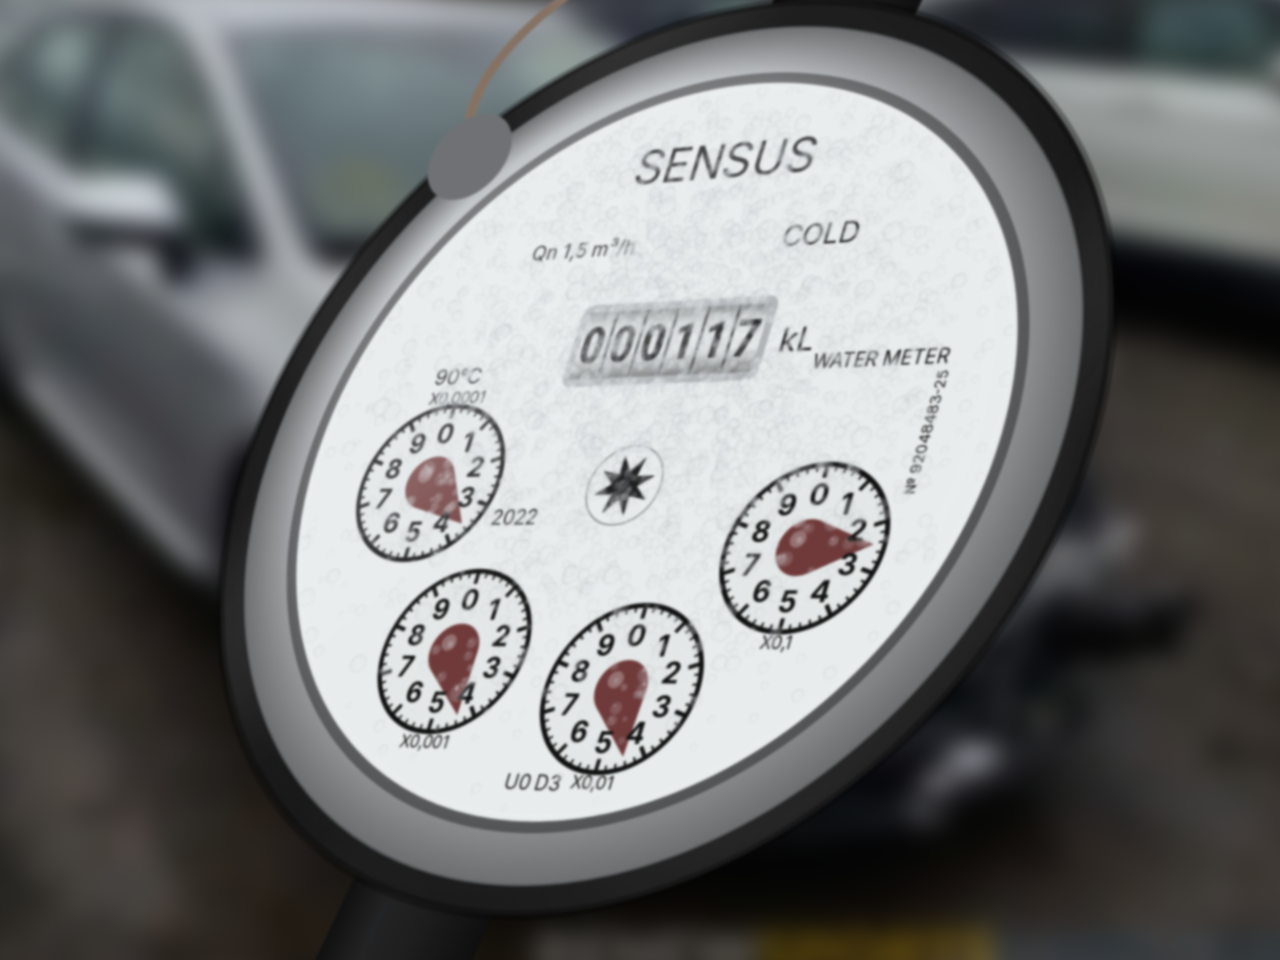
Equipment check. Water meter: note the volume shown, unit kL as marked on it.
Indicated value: 117.2443 kL
